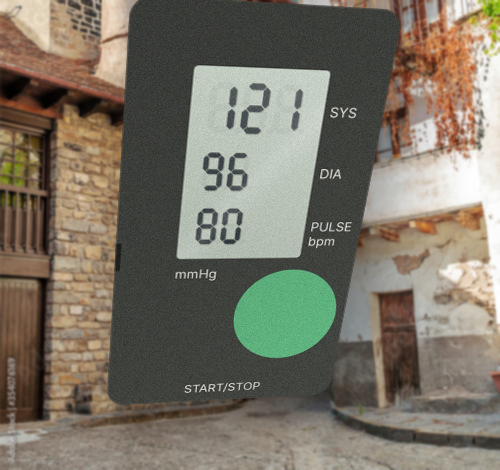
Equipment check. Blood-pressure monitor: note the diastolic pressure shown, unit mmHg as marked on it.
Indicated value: 96 mmHg
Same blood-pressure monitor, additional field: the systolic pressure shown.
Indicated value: 121 mmHg
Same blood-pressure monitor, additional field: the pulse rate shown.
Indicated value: 80 bpm
